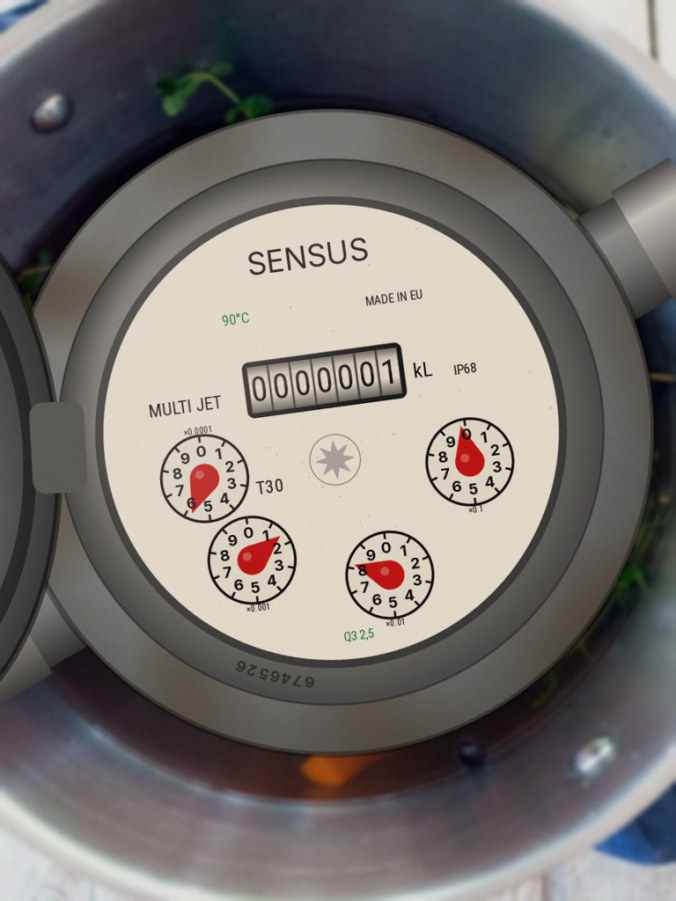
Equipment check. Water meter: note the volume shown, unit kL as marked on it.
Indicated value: 0.9815 kL
